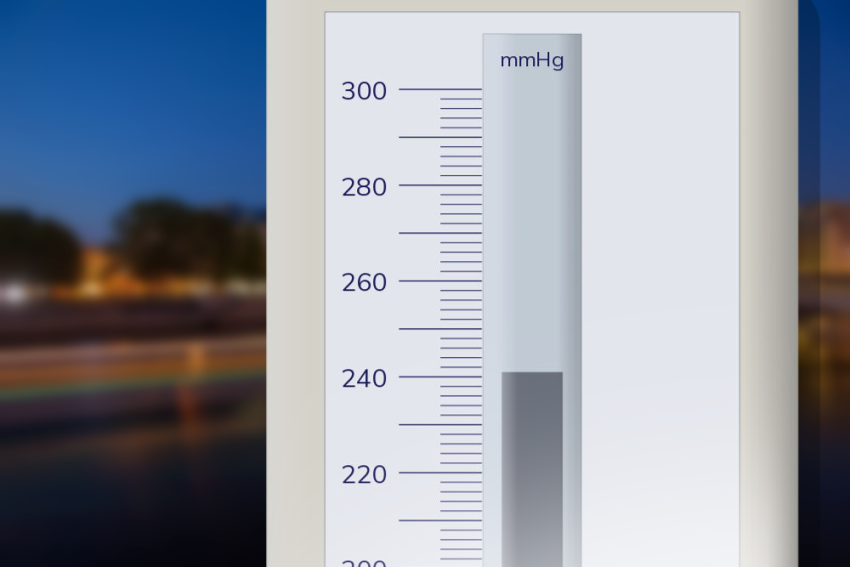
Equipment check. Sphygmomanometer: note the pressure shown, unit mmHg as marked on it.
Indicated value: 241 mmHg
